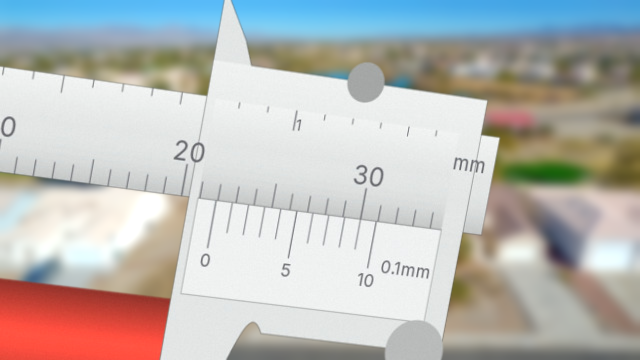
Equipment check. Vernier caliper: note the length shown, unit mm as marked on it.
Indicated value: 21.9 mm
